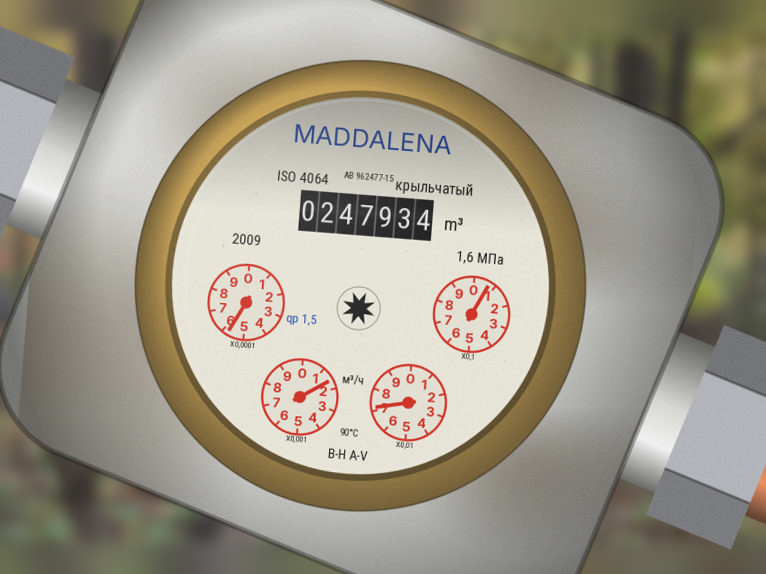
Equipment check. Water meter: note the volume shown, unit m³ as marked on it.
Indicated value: 247934.0715 m³
